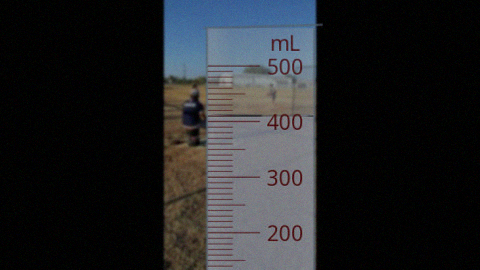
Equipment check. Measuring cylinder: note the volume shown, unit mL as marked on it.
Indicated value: 410 mL
